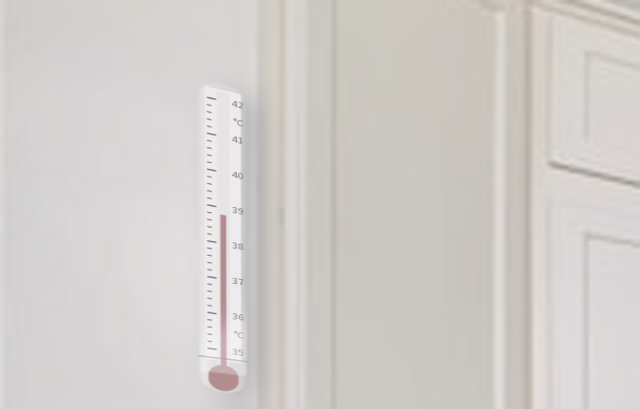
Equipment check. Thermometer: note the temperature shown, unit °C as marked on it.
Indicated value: 38.8 °C
